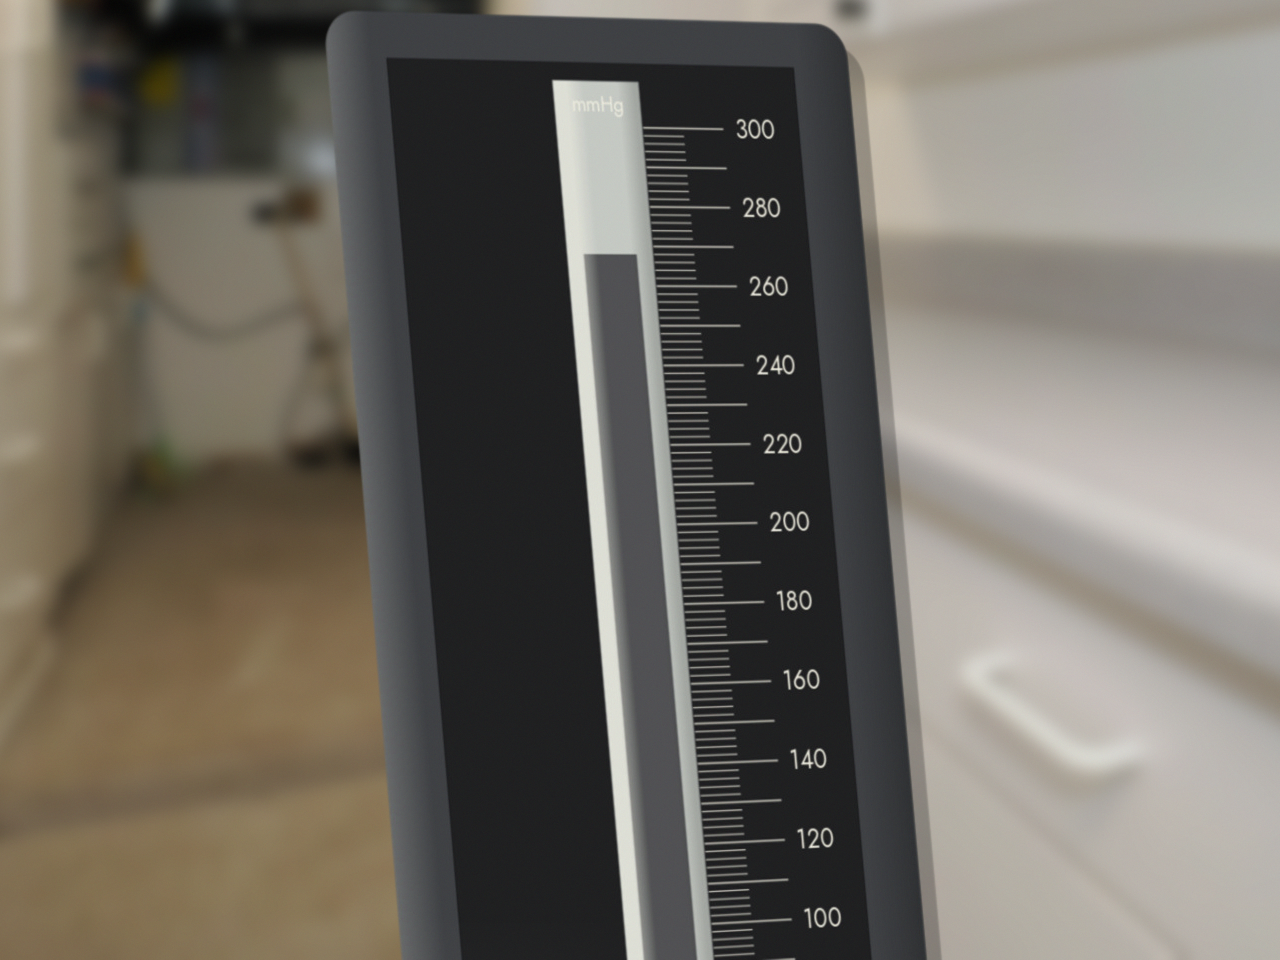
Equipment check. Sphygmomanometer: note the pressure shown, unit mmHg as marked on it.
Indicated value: 268 mmHg
